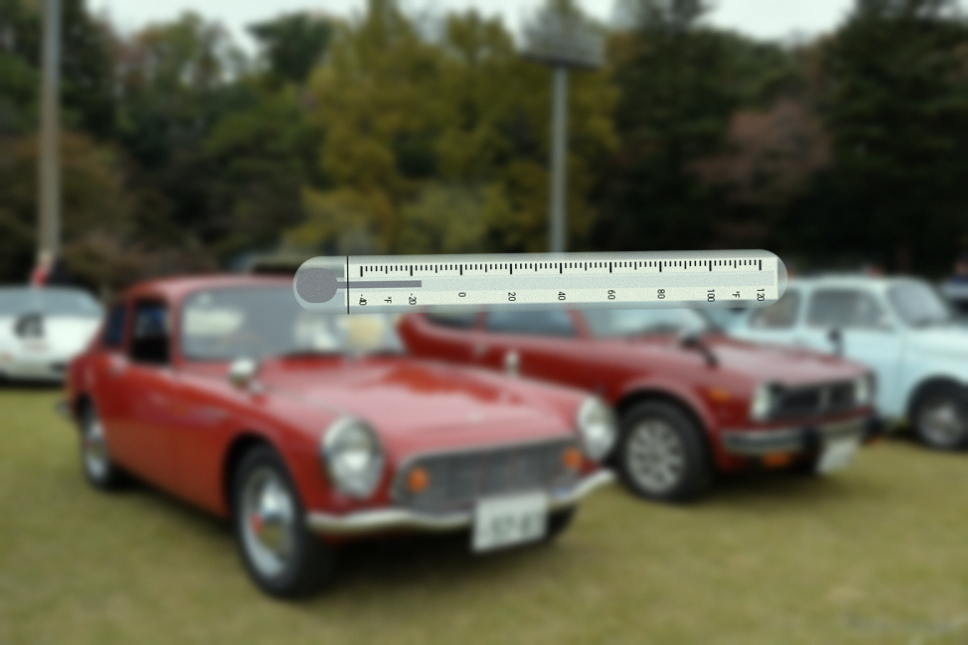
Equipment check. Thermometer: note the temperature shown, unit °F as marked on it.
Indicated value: -16 °F
